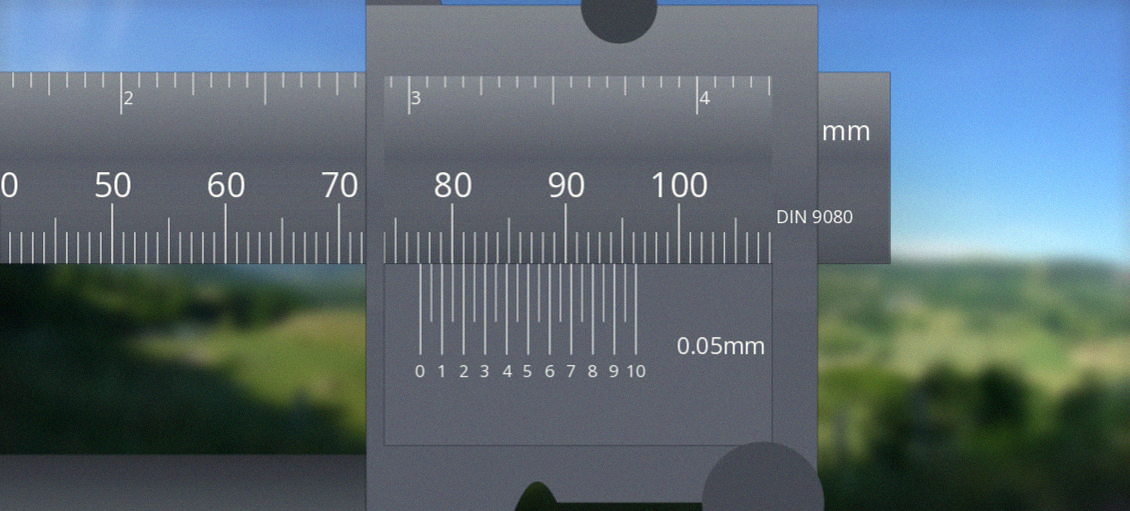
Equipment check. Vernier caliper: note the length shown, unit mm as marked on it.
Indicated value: 77.2 mm
